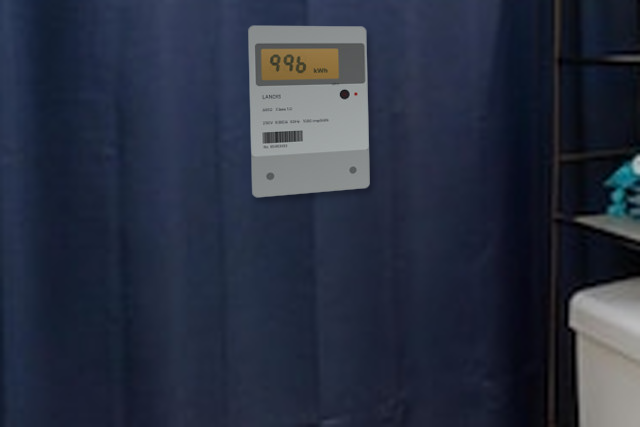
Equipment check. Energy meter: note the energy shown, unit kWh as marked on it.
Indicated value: 996 kWh
